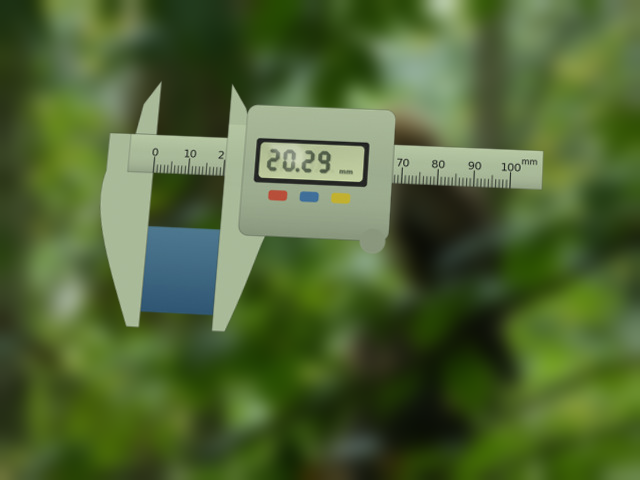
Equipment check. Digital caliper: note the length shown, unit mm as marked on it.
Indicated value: 20.29 mm
